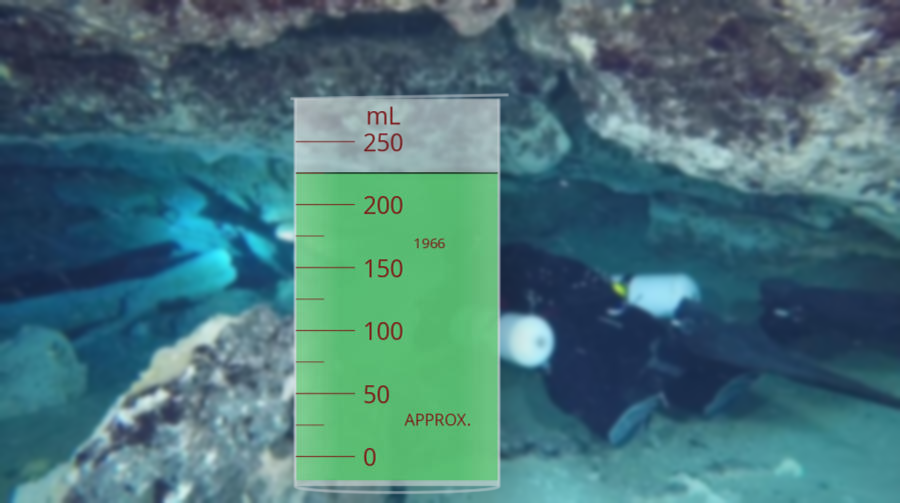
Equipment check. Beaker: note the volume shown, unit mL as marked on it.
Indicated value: 225 mL
